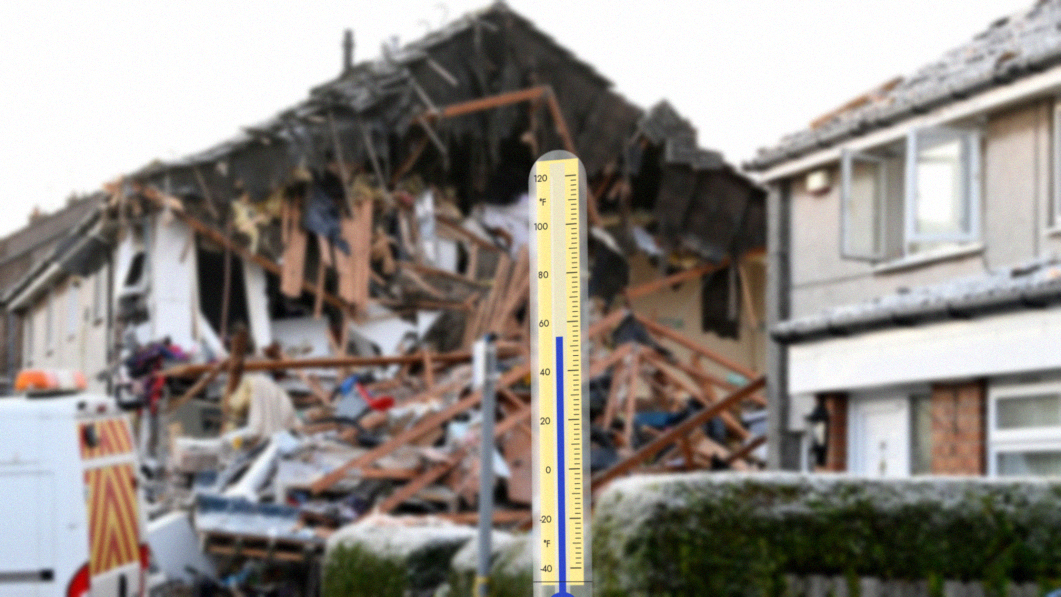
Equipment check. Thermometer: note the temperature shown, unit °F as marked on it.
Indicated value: 54 °F
